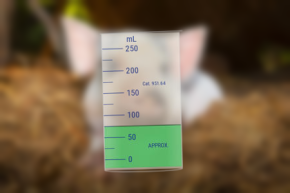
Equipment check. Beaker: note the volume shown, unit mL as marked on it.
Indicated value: 75 mL
